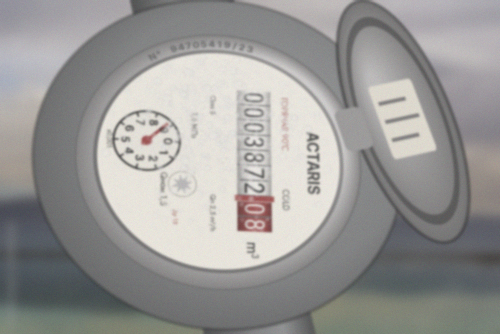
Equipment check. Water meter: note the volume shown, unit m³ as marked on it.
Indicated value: 3872.088 m³
